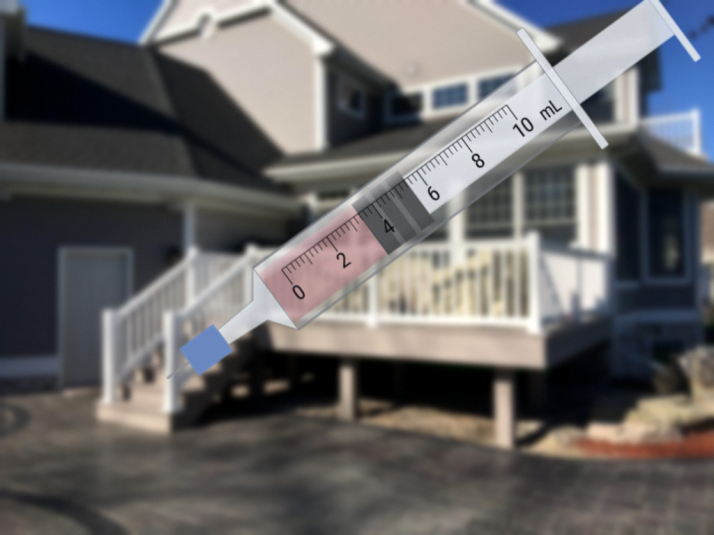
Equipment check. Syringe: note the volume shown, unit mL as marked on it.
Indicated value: 3.4 mL
